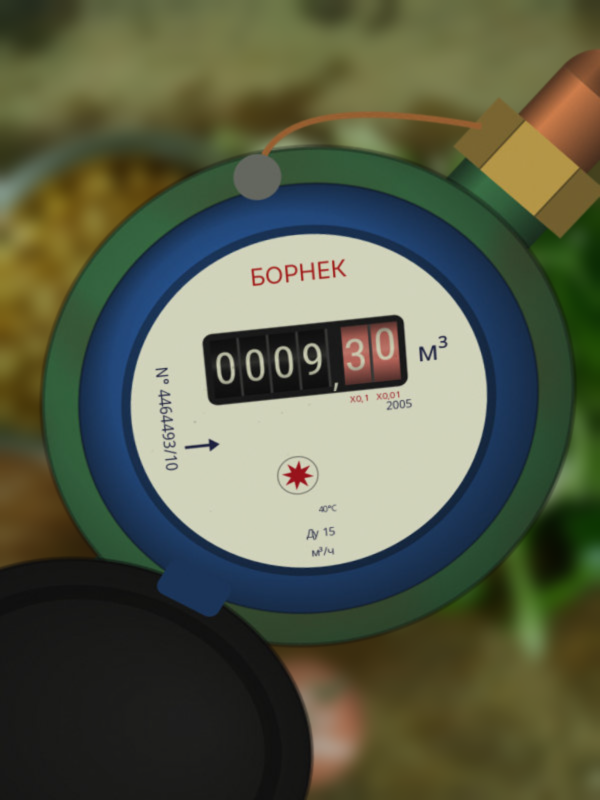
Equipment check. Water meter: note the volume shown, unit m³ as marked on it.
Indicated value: 9.30 m³
